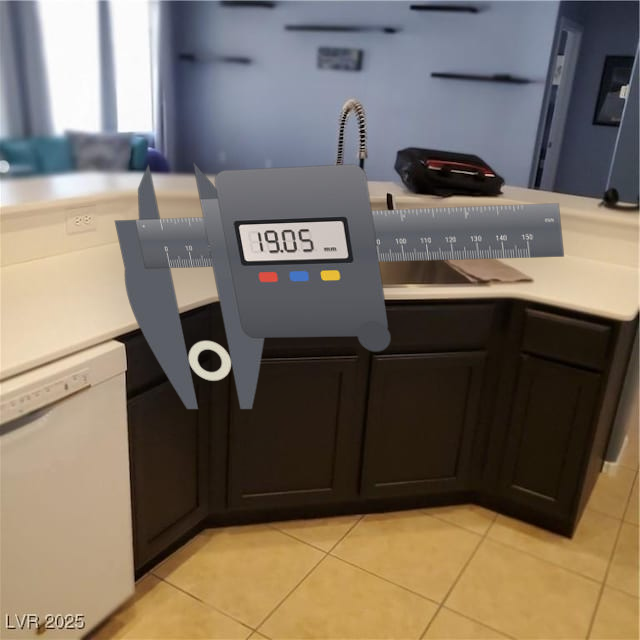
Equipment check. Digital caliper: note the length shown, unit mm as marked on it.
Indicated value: 19.05 mm
